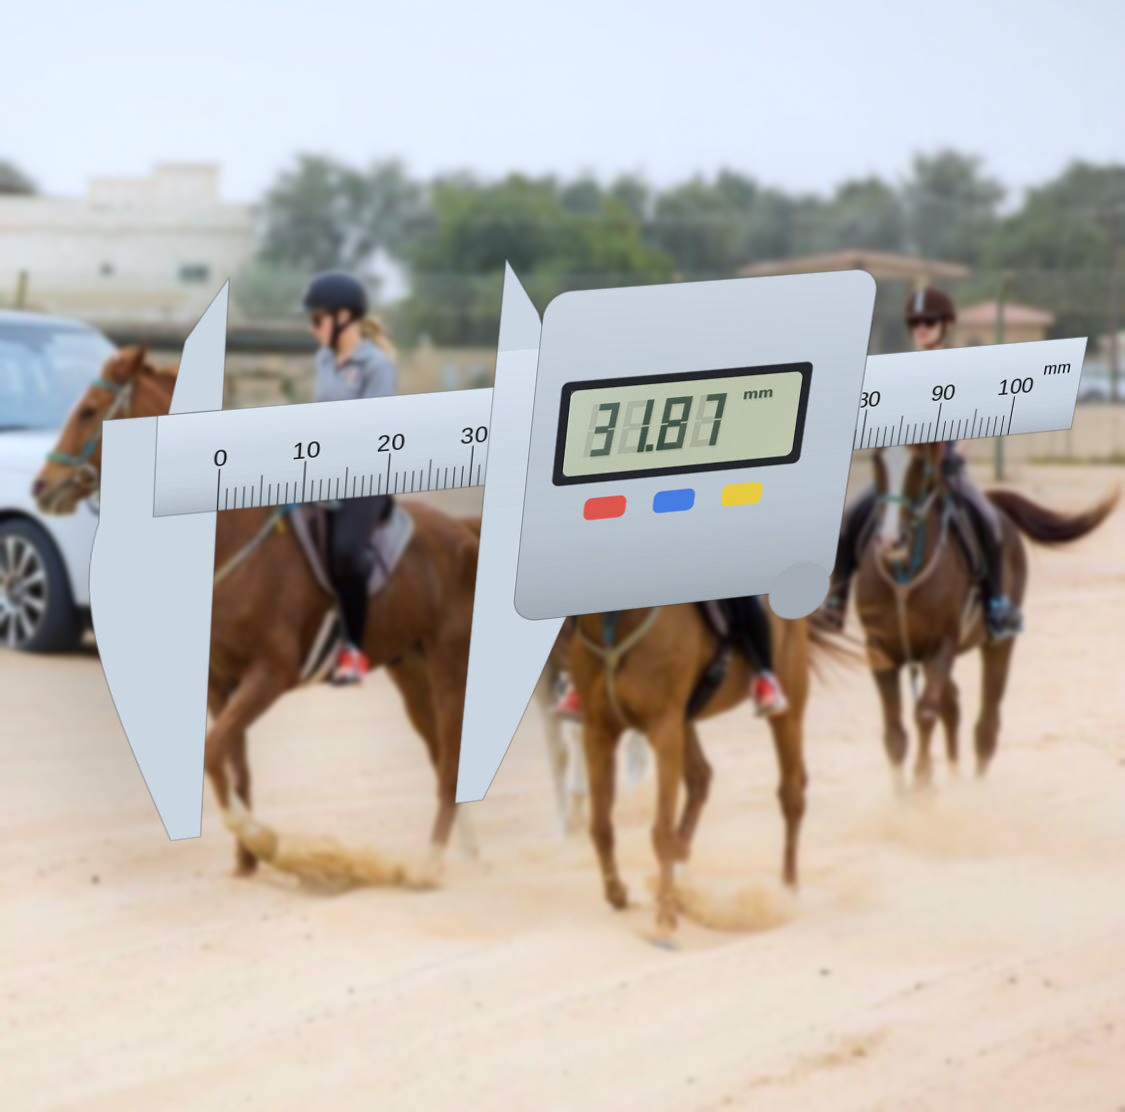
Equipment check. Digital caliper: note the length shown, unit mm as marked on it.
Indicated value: 31.87 mm
